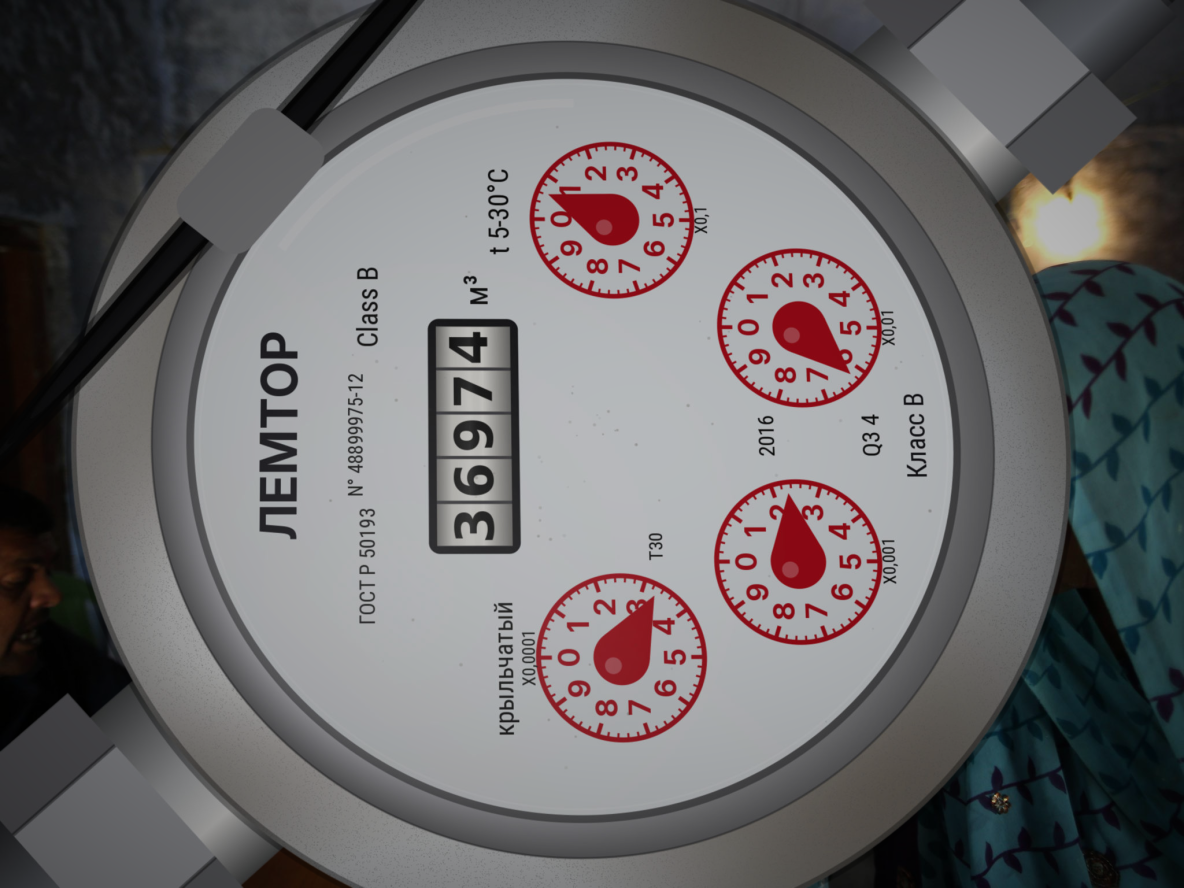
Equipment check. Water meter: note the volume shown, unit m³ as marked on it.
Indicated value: 36974.0623 m³
